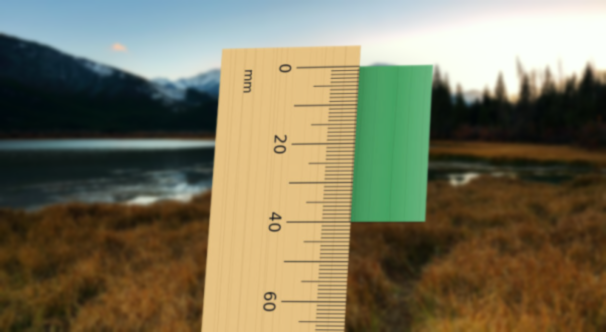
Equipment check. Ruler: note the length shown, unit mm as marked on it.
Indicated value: 40 mm
